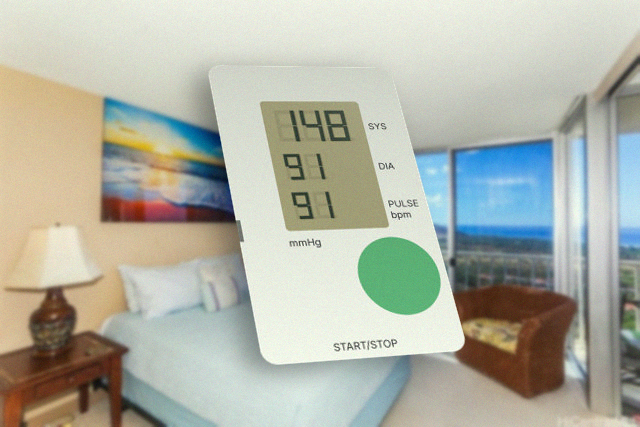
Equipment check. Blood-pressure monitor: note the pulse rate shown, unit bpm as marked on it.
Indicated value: 91 bpm
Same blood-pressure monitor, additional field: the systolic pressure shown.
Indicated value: 148 mmHg
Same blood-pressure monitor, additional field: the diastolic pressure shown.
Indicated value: 91 mmHg
